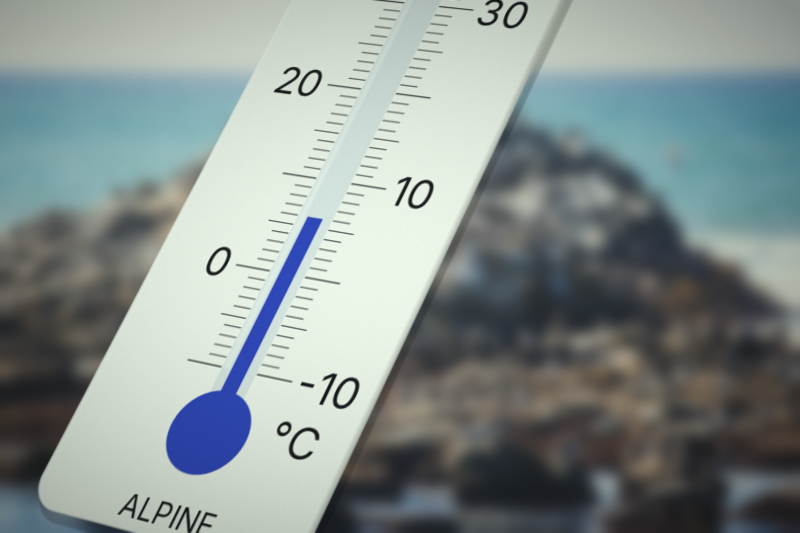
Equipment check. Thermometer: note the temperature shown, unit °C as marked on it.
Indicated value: 6 °C
